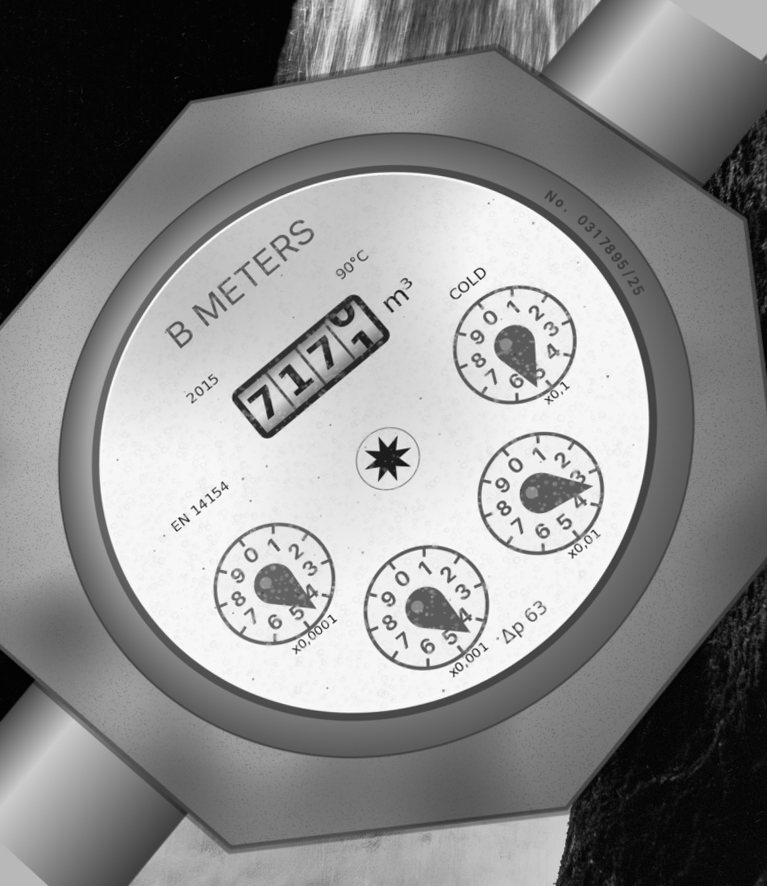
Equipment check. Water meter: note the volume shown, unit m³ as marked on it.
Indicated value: 7170.5344 m³
